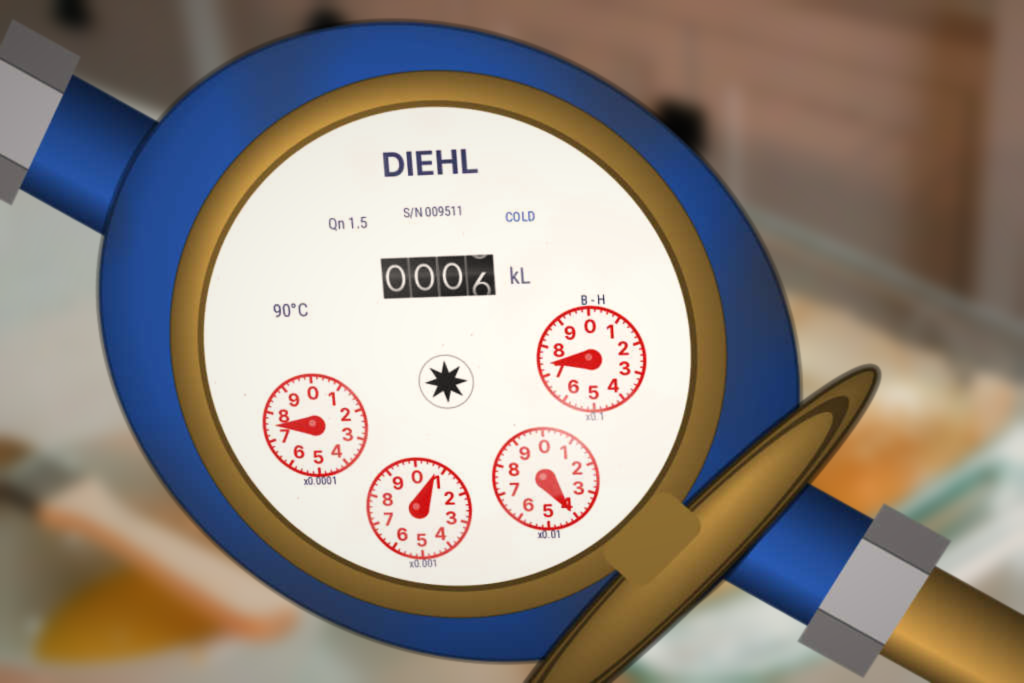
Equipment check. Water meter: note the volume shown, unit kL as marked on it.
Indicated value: 5.7407 kL
